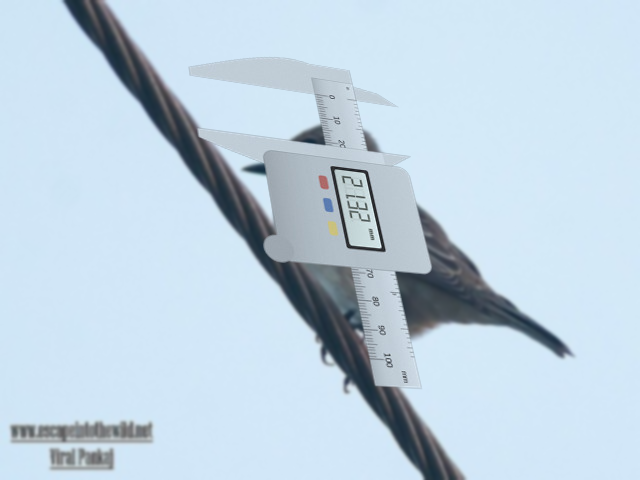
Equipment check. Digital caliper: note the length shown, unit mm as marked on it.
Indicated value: 21.32 mm
